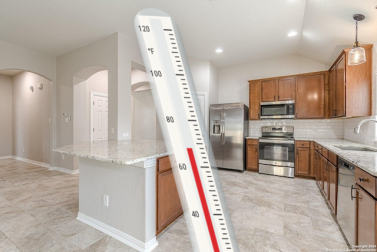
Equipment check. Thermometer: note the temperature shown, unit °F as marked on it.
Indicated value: 68 °F
